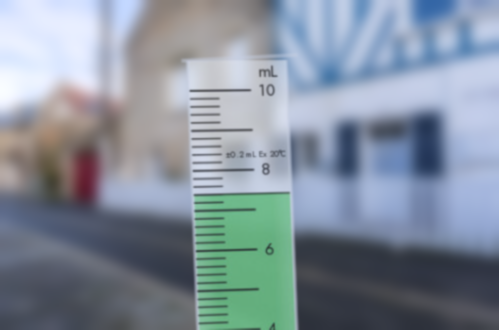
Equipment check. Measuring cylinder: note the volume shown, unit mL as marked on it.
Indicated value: 7.4 mL
